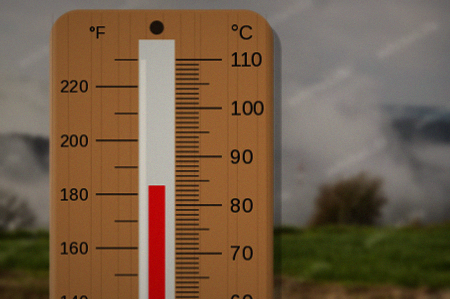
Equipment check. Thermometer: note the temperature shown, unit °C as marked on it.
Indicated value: 84 °C
